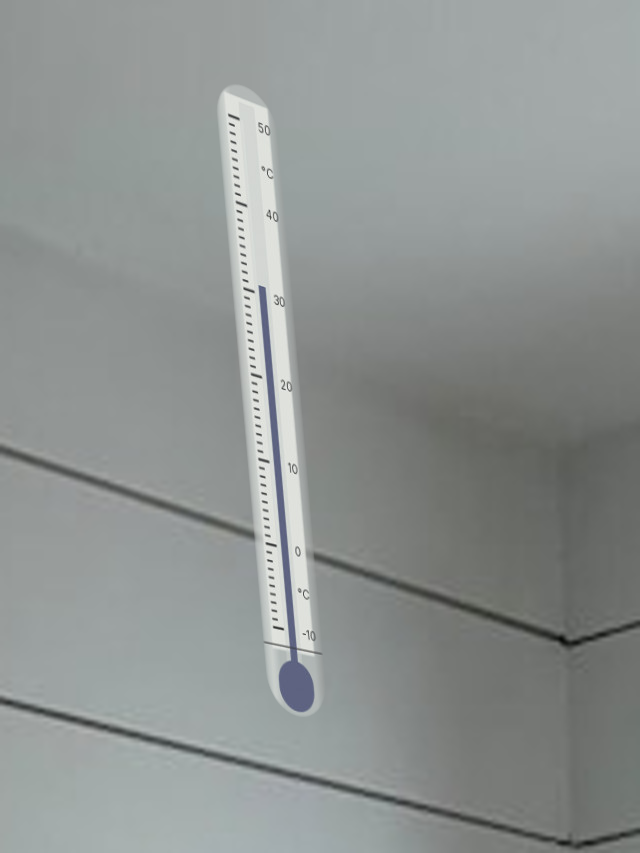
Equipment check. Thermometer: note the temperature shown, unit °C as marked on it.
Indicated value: 31 °C
